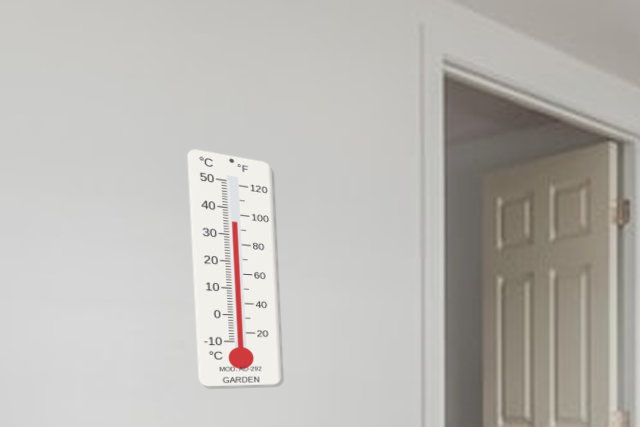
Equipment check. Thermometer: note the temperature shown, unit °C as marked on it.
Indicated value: 35 °C
